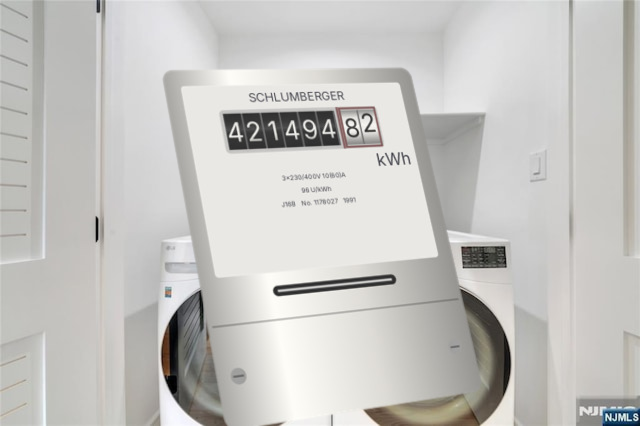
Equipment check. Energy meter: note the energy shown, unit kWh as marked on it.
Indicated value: 421494.82 kWh
